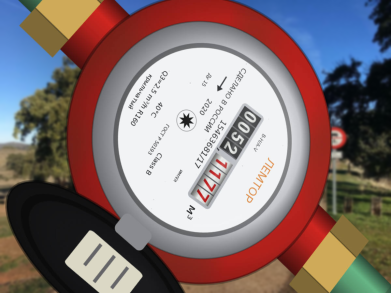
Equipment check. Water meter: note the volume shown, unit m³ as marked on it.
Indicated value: 52.1177 m³
